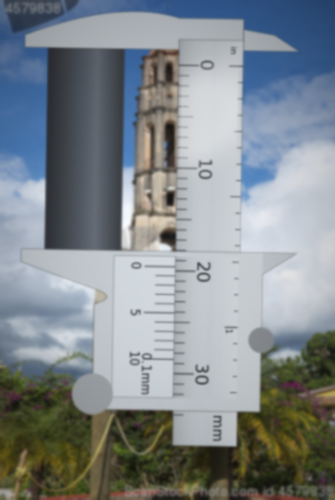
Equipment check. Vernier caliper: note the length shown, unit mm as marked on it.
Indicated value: 19.6 mm
